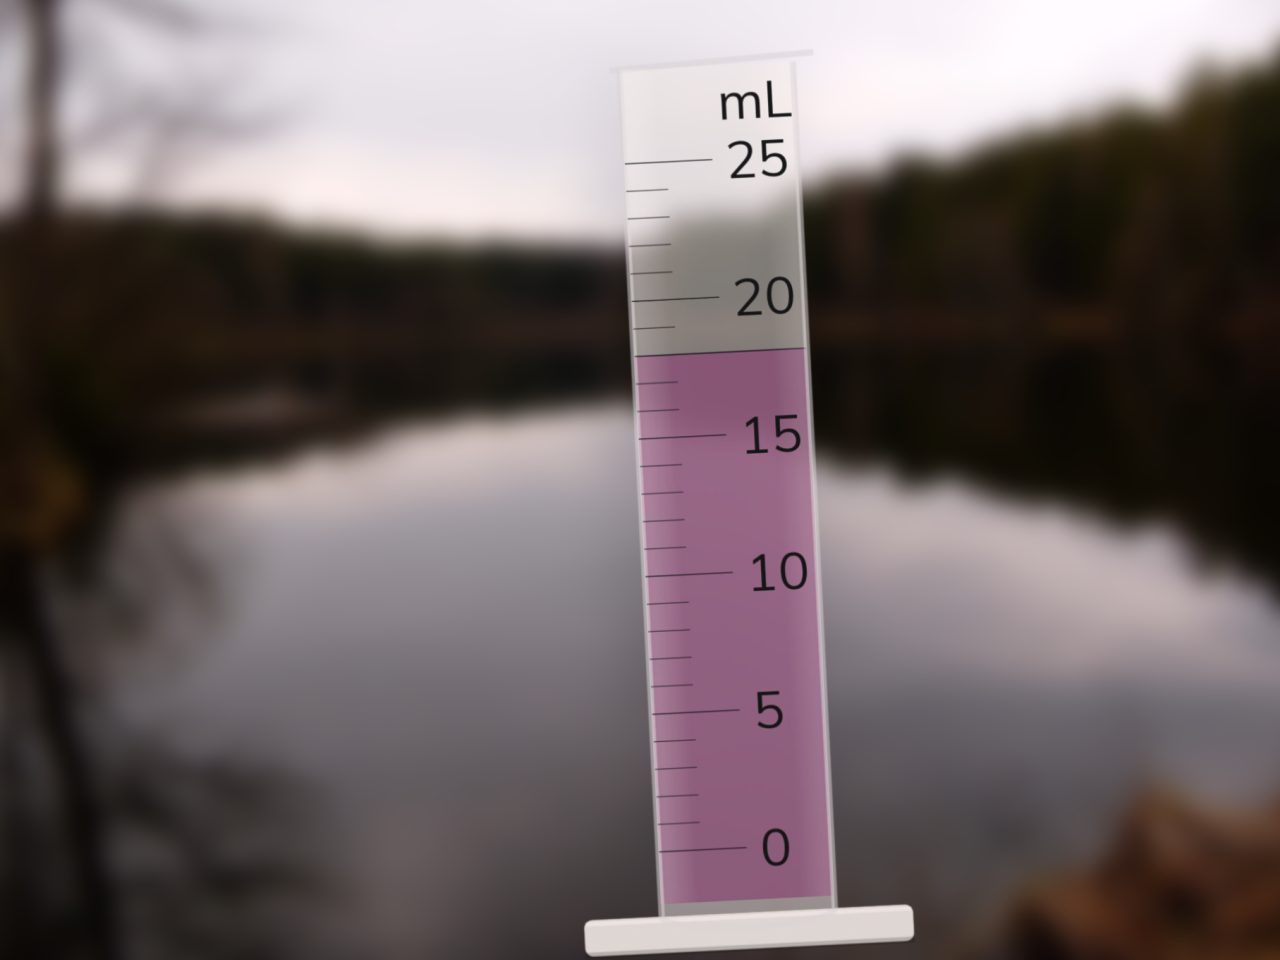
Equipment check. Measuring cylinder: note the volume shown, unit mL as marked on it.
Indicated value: 18 mL
